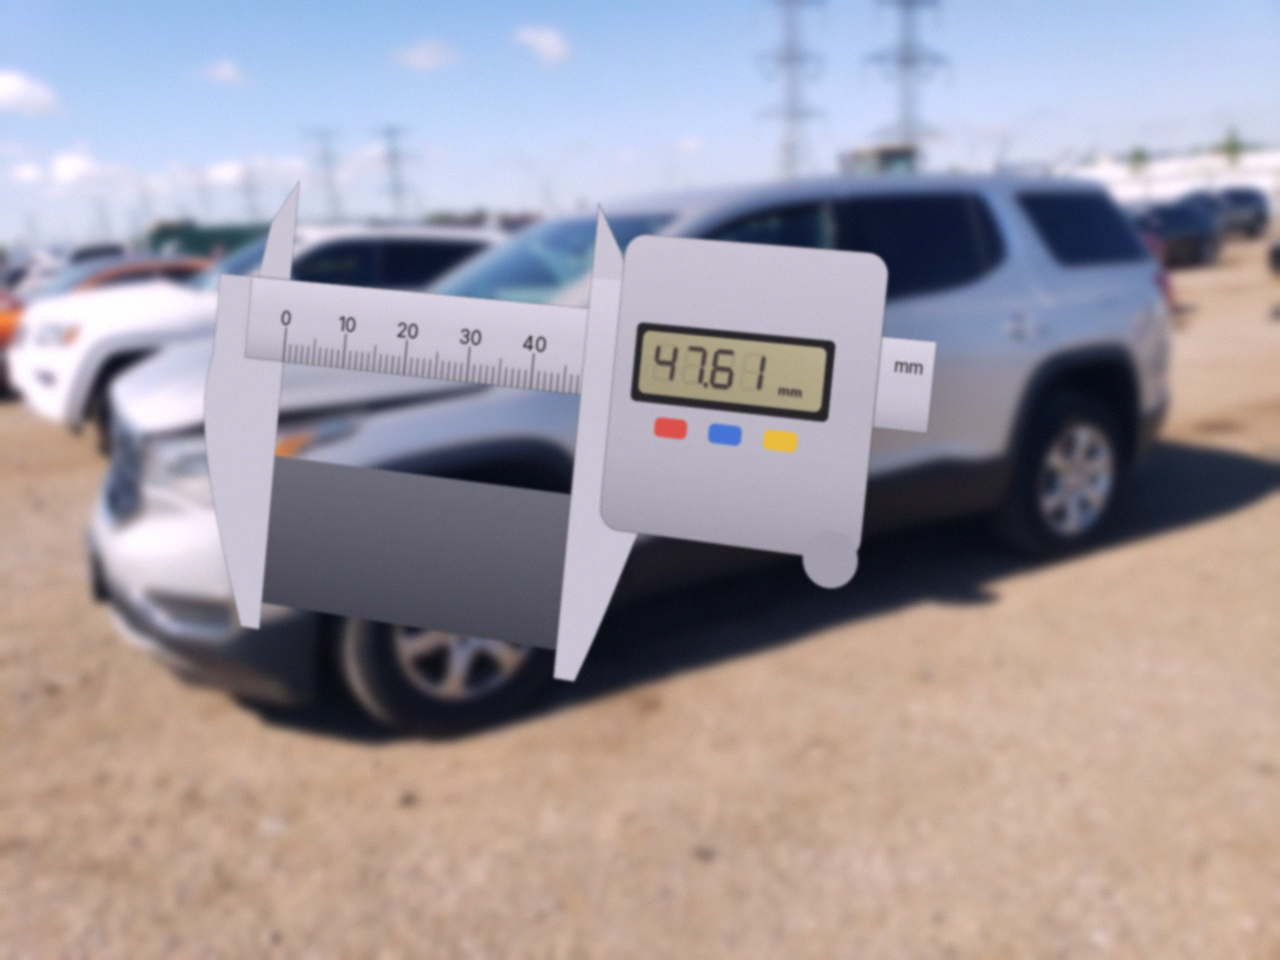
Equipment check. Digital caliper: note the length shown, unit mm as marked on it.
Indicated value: 47.61 mm
